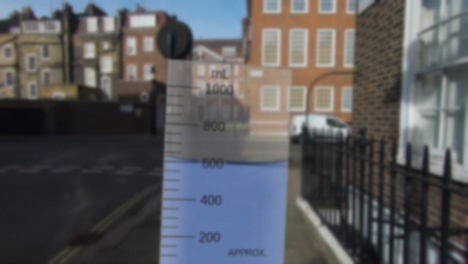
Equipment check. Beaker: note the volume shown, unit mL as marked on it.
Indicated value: 600 mL
